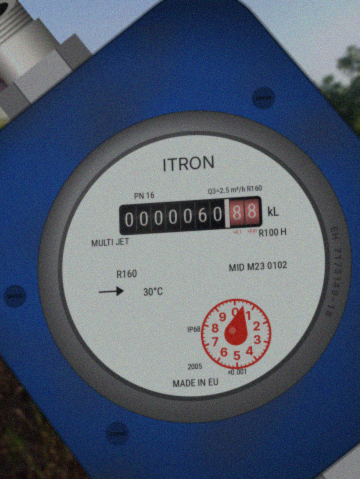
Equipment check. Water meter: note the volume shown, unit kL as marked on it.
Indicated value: 60.880 kL
